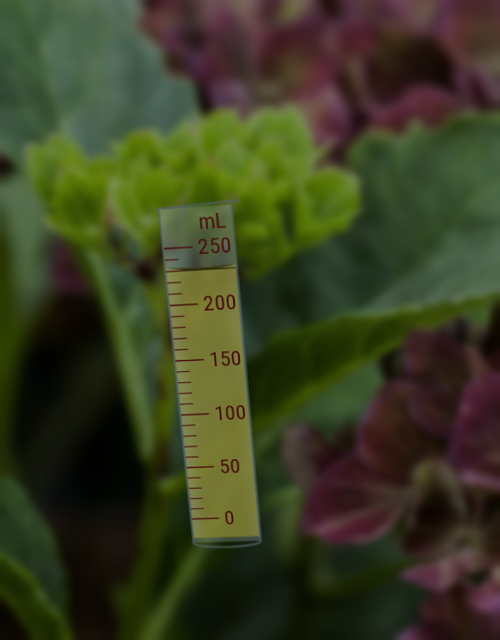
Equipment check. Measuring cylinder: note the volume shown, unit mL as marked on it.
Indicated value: 230 mL
